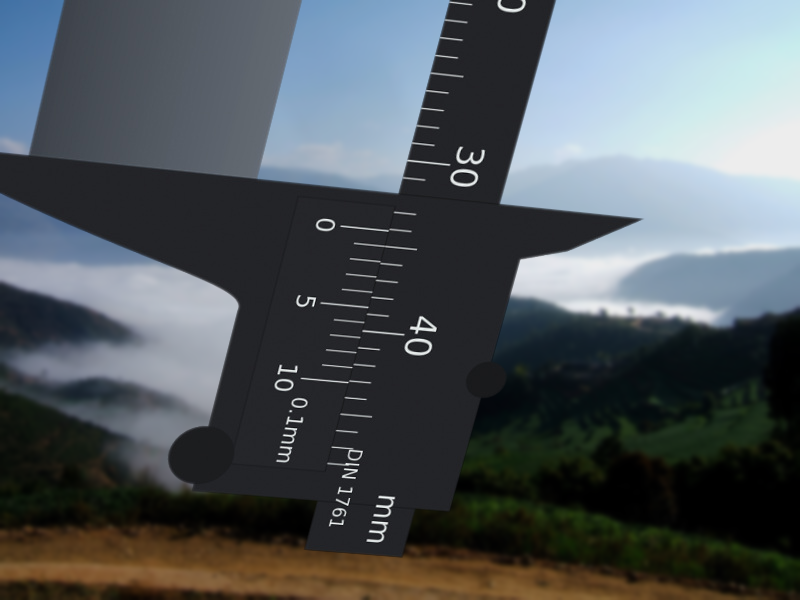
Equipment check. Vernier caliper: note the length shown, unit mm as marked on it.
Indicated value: 34.1 mm
